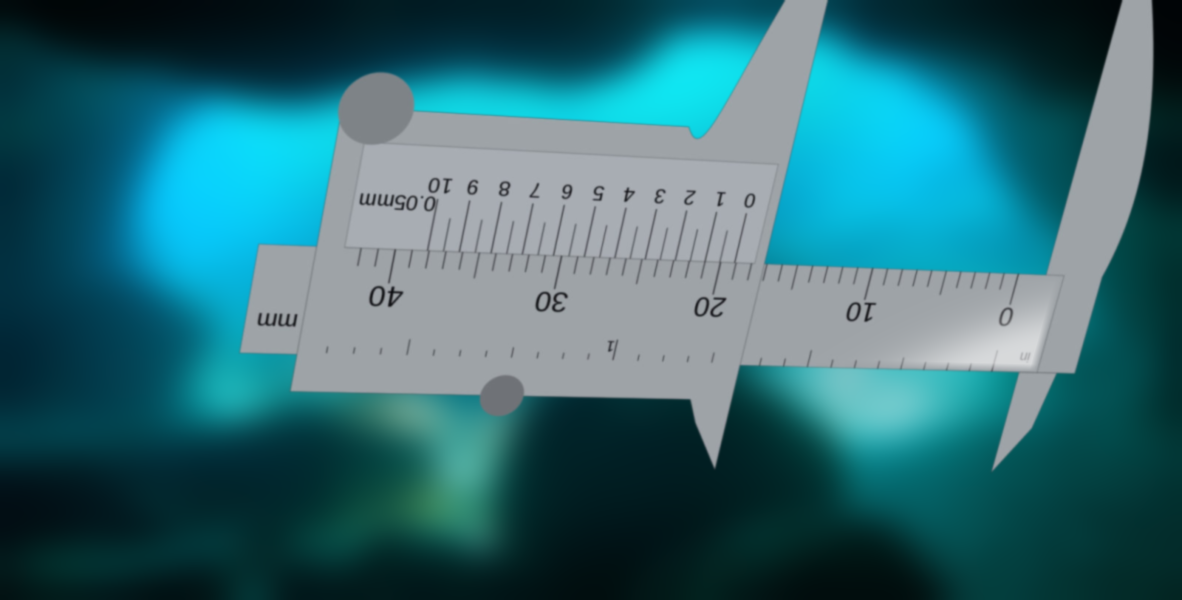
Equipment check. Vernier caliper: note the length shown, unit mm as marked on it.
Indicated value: 19.1 mm
